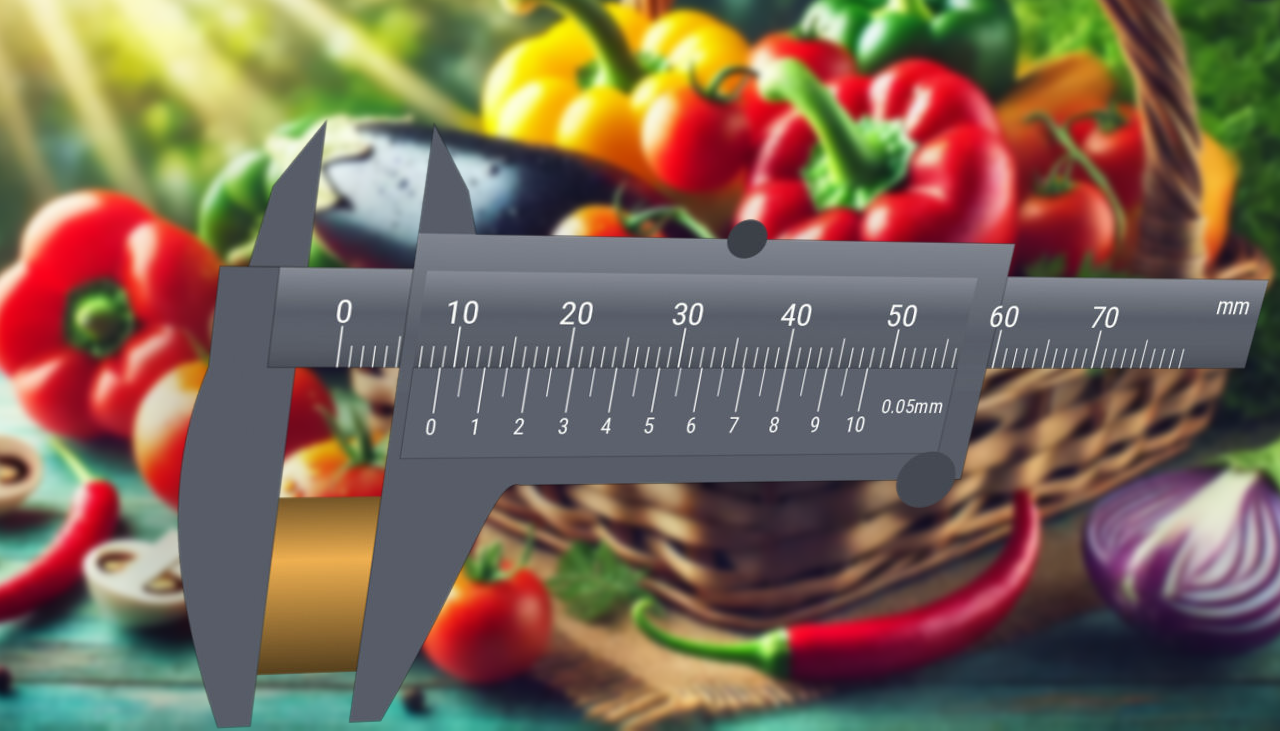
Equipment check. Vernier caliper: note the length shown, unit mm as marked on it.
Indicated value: 8.8 mm
